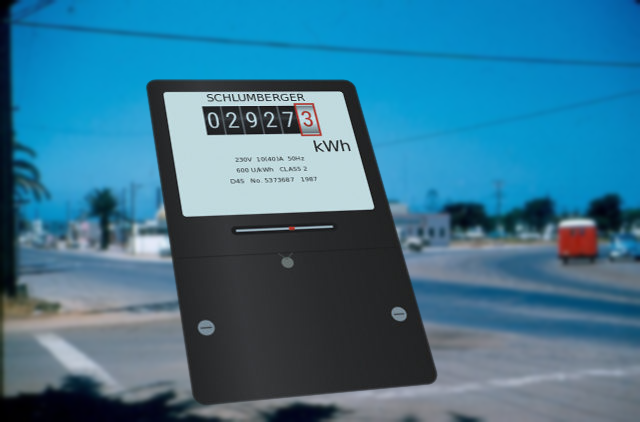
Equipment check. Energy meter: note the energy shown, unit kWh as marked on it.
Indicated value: 2927.3 kWh
